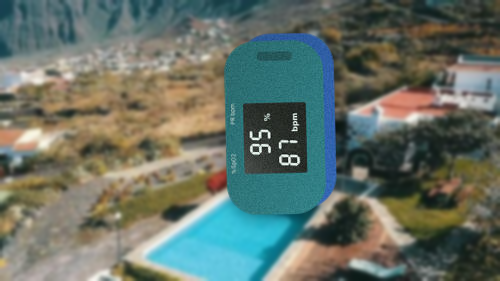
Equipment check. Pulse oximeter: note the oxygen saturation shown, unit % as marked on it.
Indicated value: 95 %
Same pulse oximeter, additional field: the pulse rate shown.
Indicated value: 87 bpm
